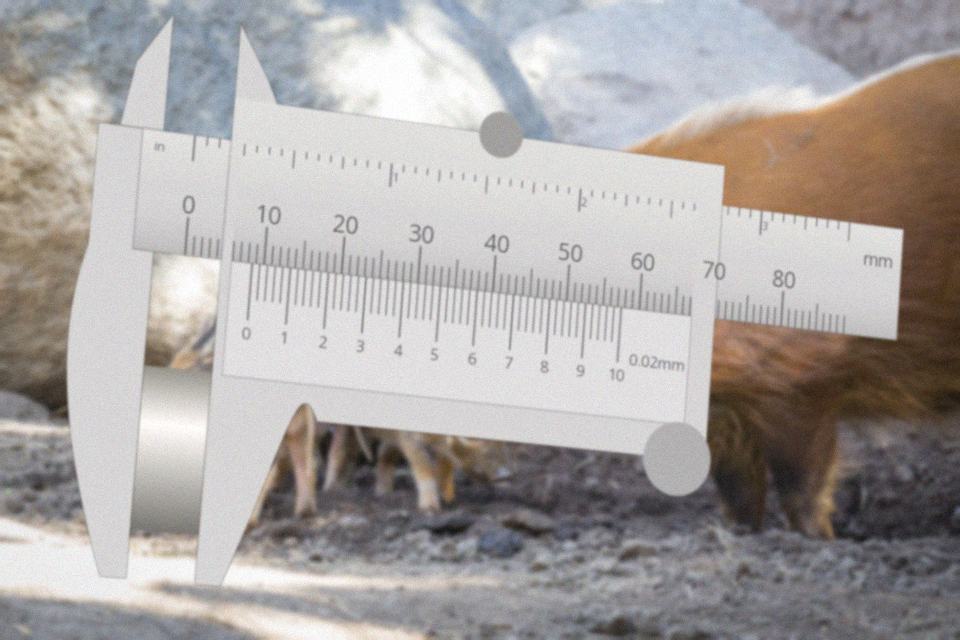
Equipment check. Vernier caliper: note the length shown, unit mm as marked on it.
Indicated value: 8.5 mm
